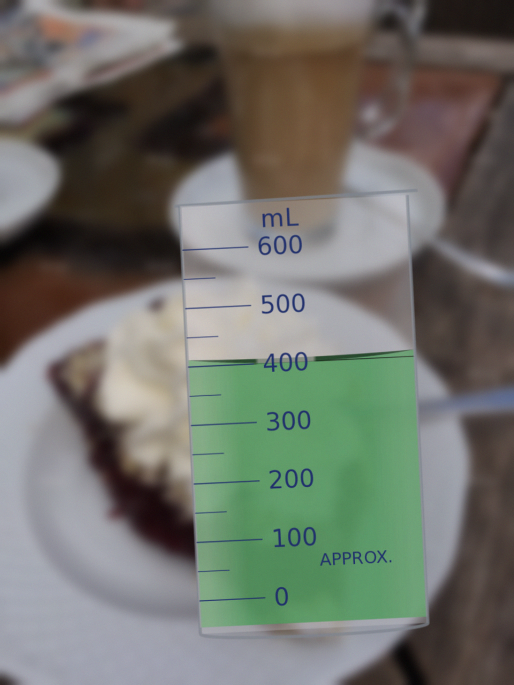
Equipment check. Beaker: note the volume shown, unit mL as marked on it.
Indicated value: 400 mL
